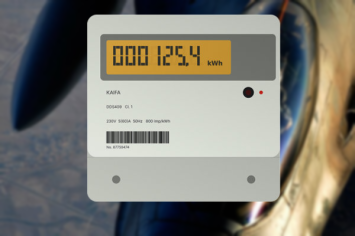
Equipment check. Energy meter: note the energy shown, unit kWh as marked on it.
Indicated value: 125.4 kWh
